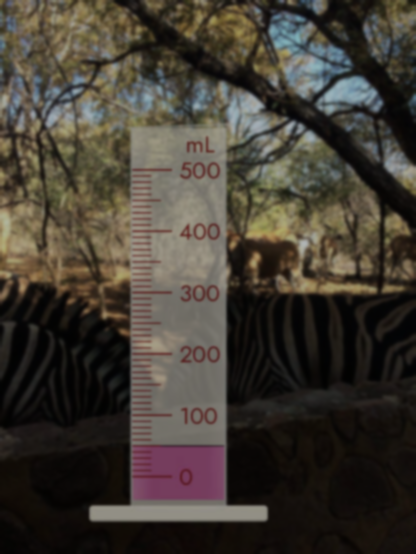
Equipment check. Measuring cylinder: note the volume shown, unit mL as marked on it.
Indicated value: 50 mL
